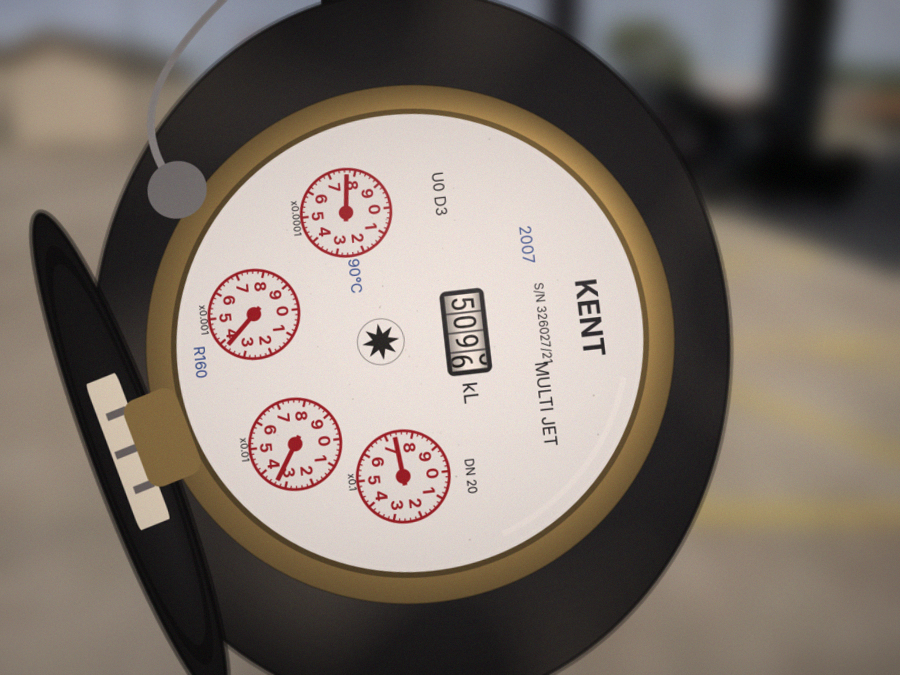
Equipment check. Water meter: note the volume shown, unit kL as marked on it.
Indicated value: 5095.7337 kL
